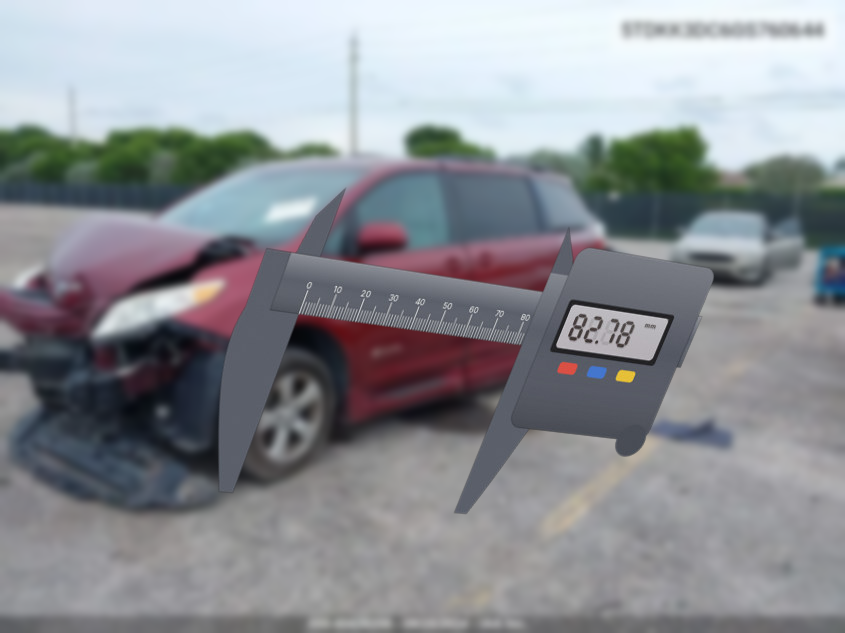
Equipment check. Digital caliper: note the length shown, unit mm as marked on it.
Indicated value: 82.78 mm
